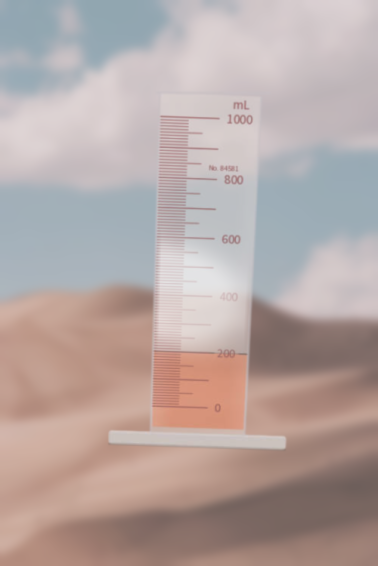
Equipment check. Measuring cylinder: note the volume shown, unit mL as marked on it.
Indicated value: 200 mL
